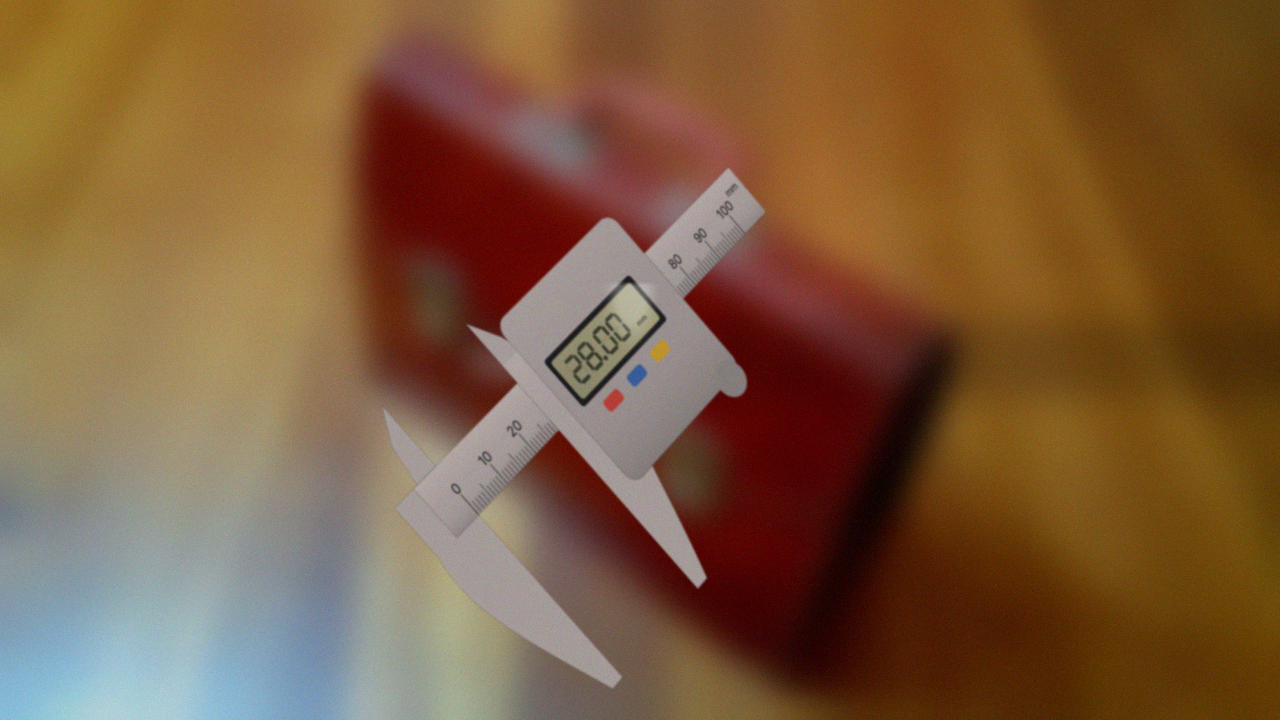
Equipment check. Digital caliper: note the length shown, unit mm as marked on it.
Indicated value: 28.00 mm
